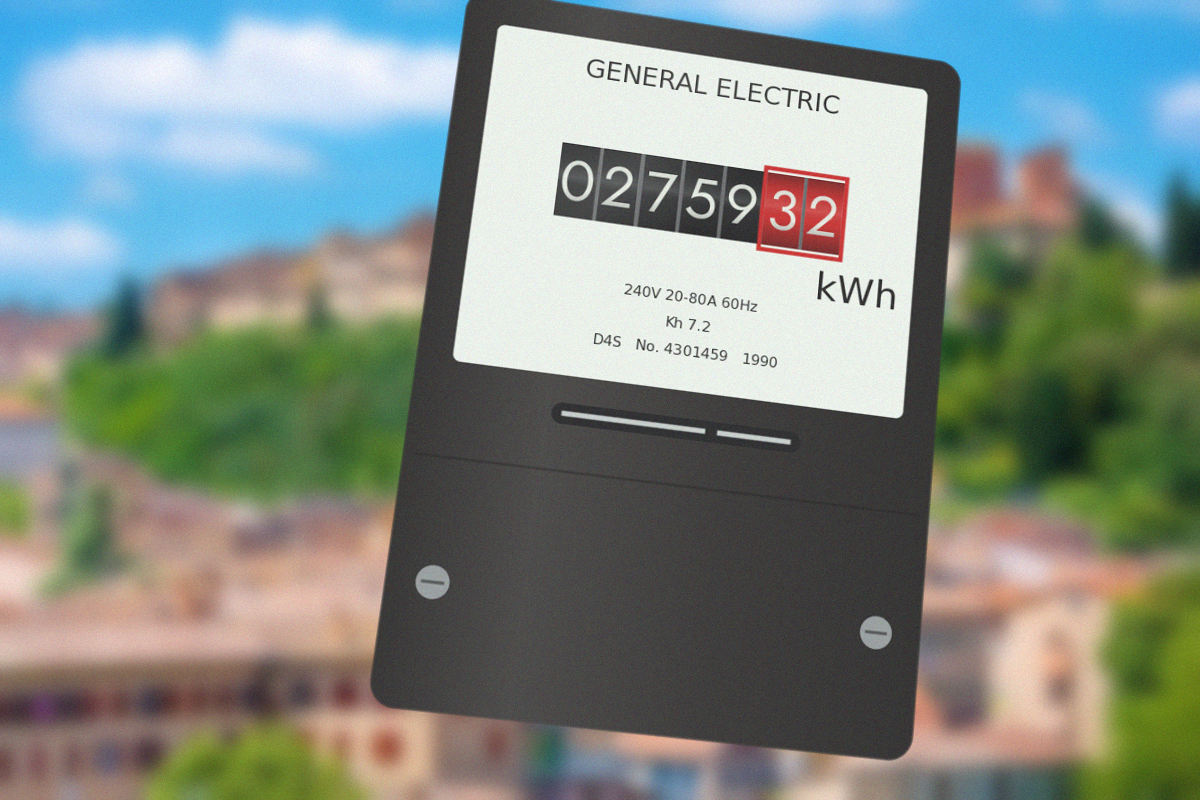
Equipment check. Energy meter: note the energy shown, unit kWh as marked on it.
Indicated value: 2759.32 kWh
